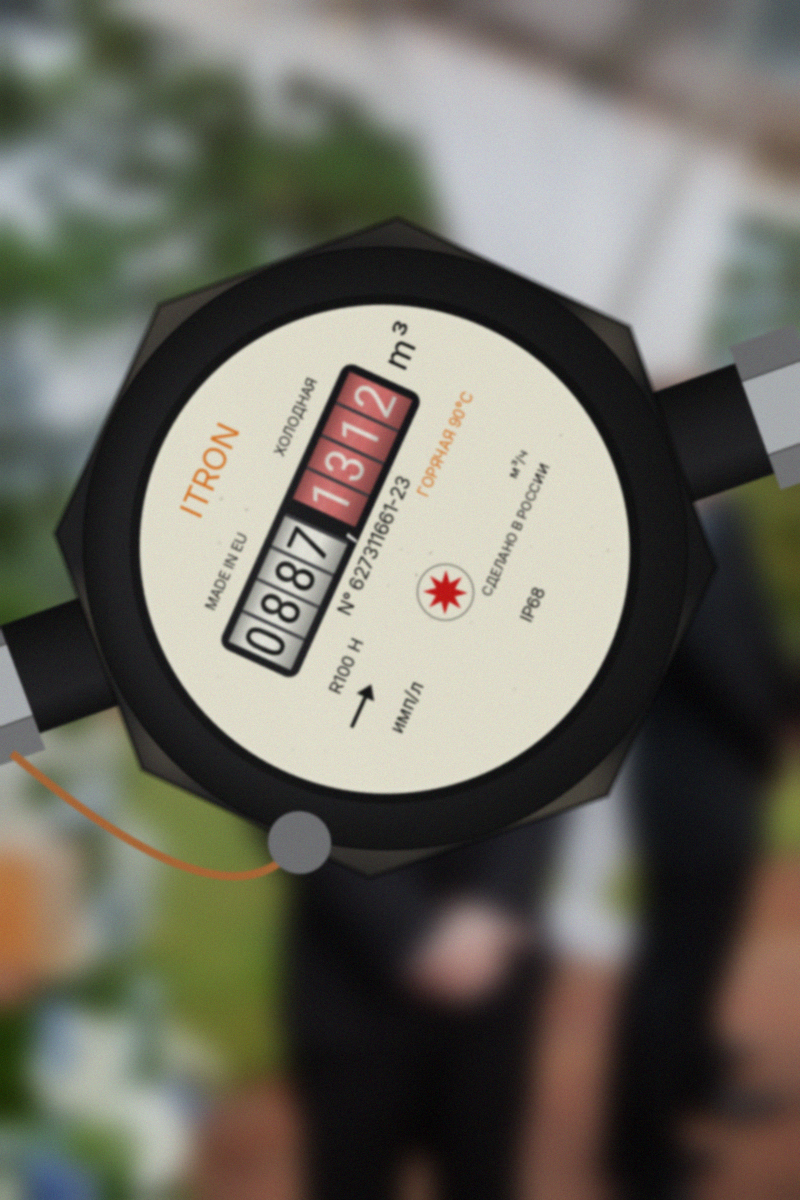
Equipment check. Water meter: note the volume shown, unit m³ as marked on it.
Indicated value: 887.1312 m³
